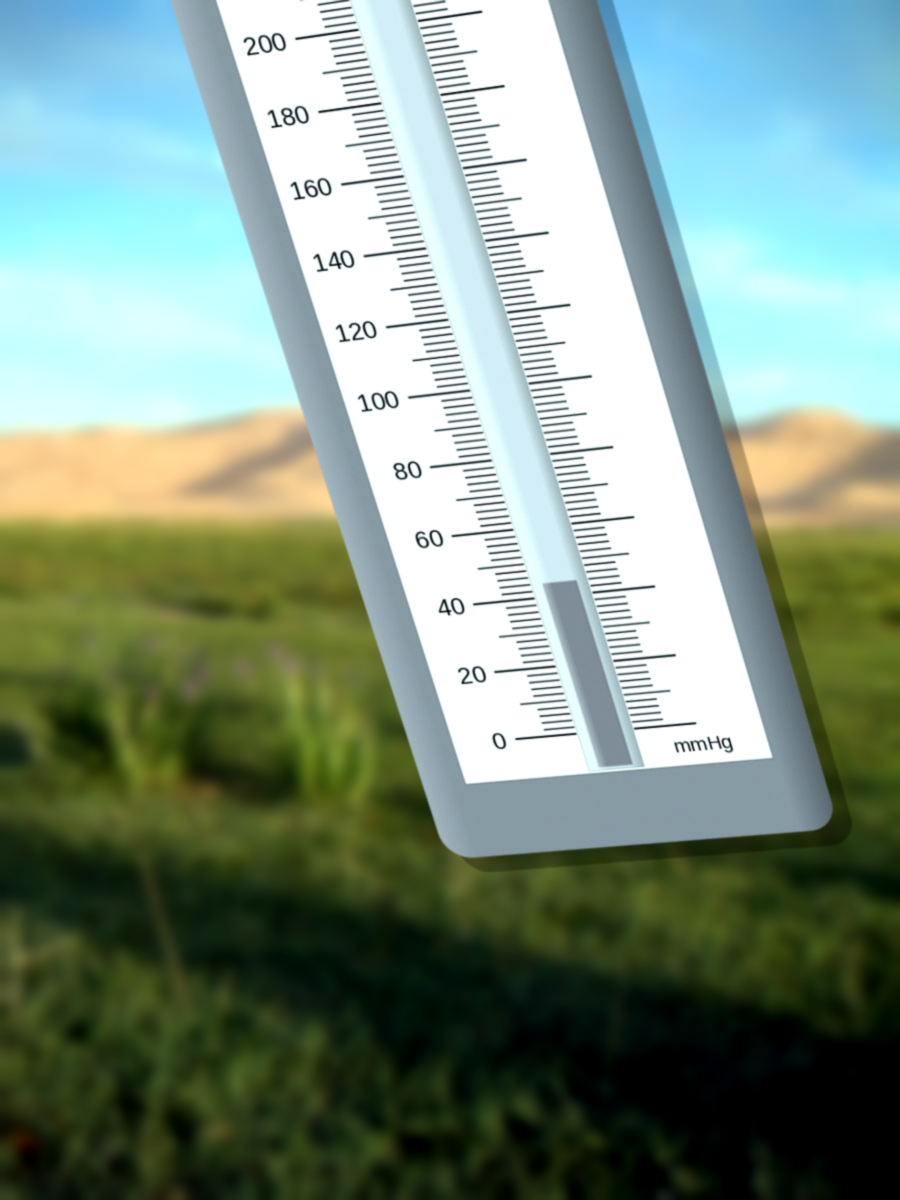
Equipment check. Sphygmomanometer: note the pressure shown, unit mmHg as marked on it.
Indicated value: 44 mmHg
